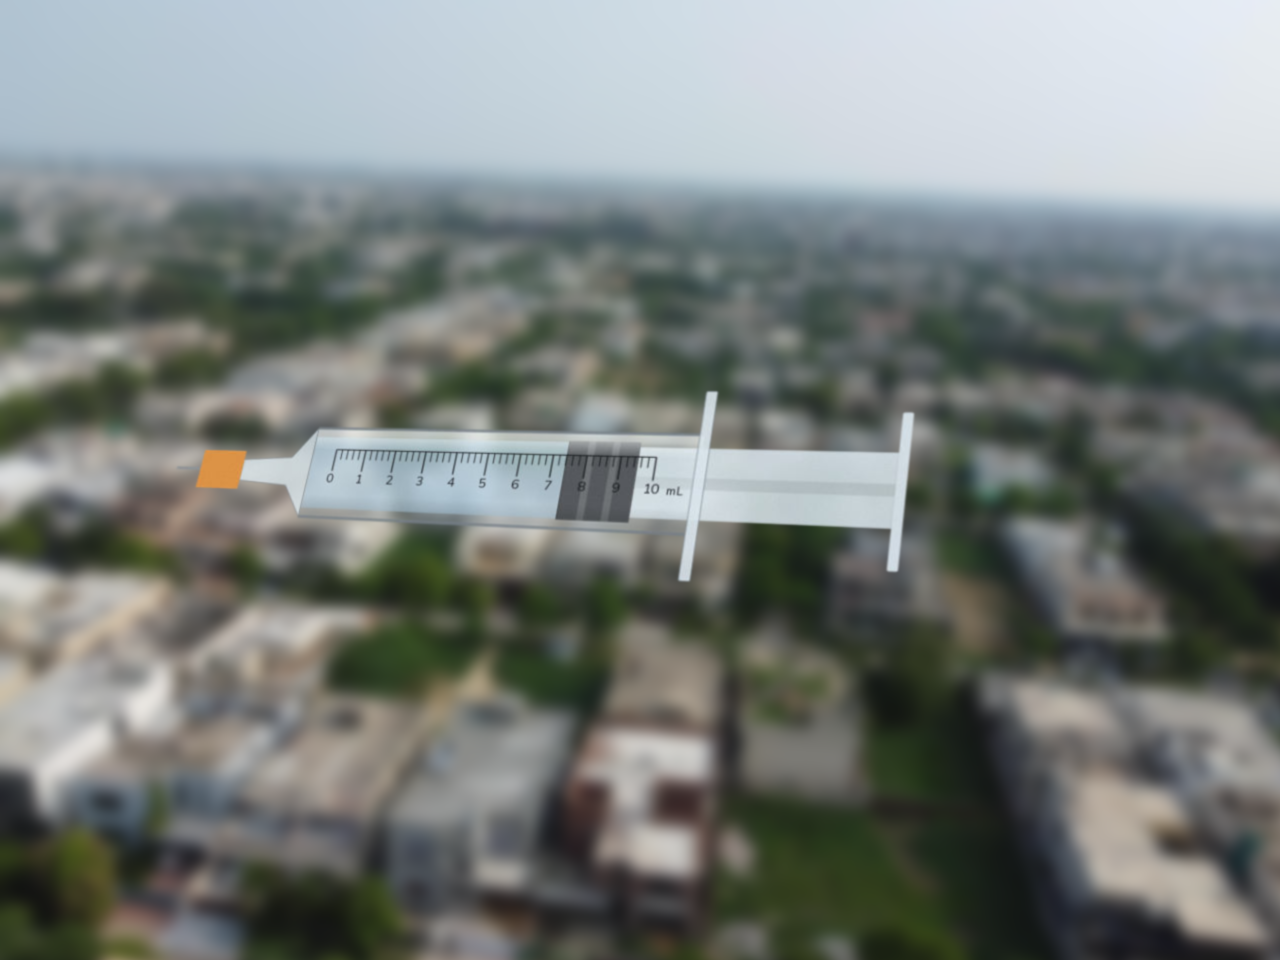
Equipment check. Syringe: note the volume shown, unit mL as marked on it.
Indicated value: 7.4 mL
